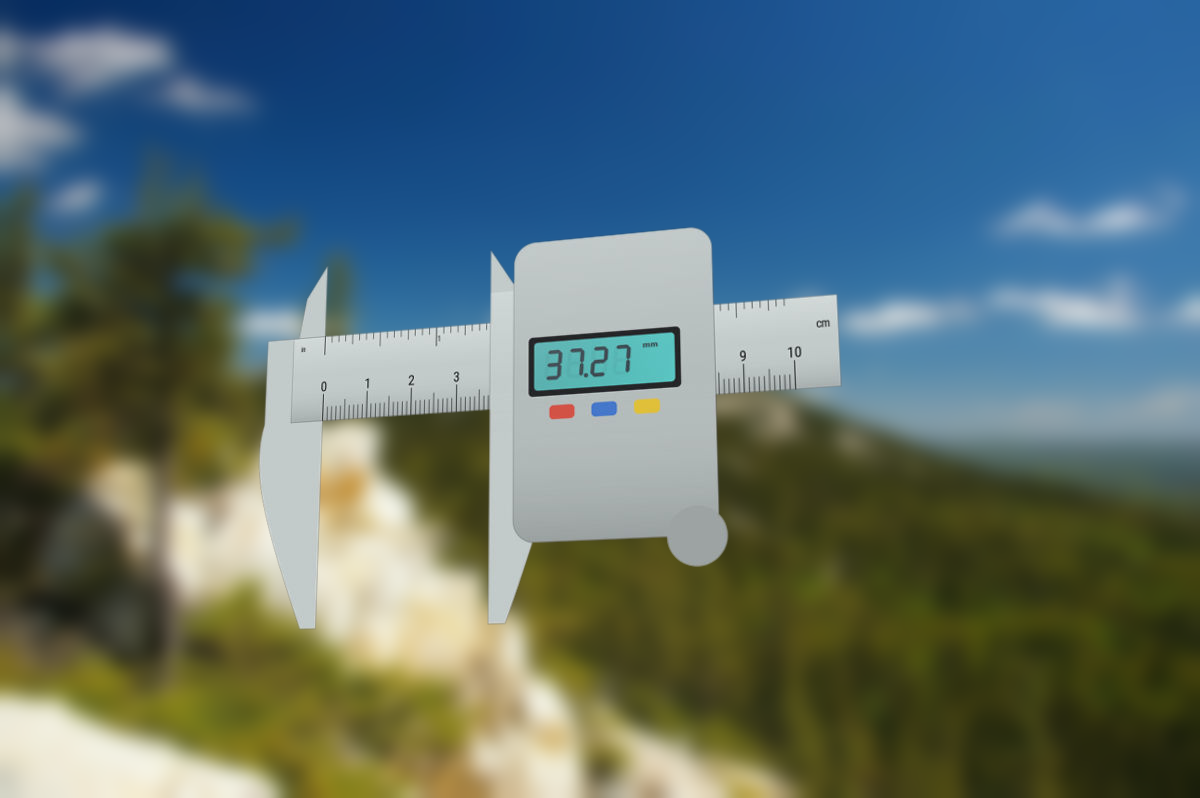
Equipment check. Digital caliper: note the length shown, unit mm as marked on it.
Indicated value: 37.27 mm
